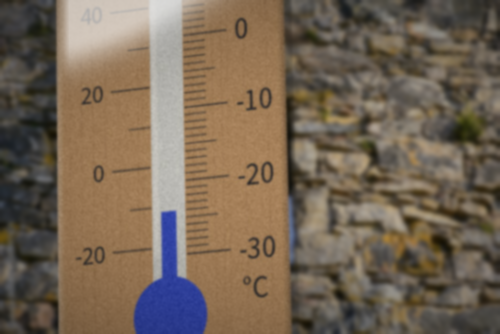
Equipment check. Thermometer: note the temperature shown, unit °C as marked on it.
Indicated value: -24 °C
